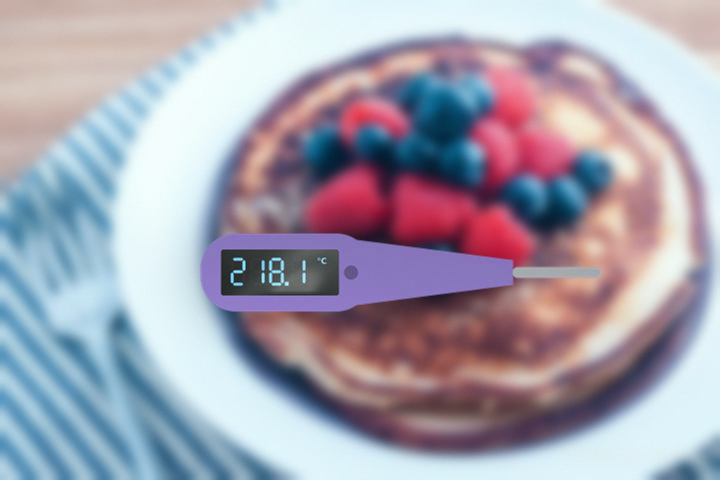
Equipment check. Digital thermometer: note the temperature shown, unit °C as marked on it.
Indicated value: 218.1 °C
